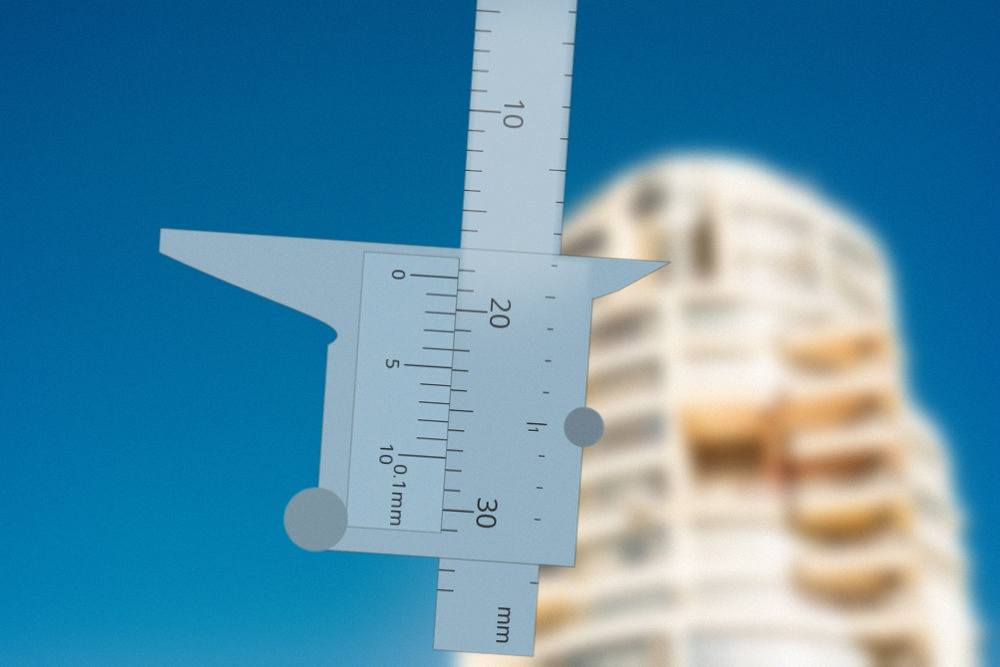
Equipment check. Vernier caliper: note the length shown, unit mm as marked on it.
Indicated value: 18.4 mm
